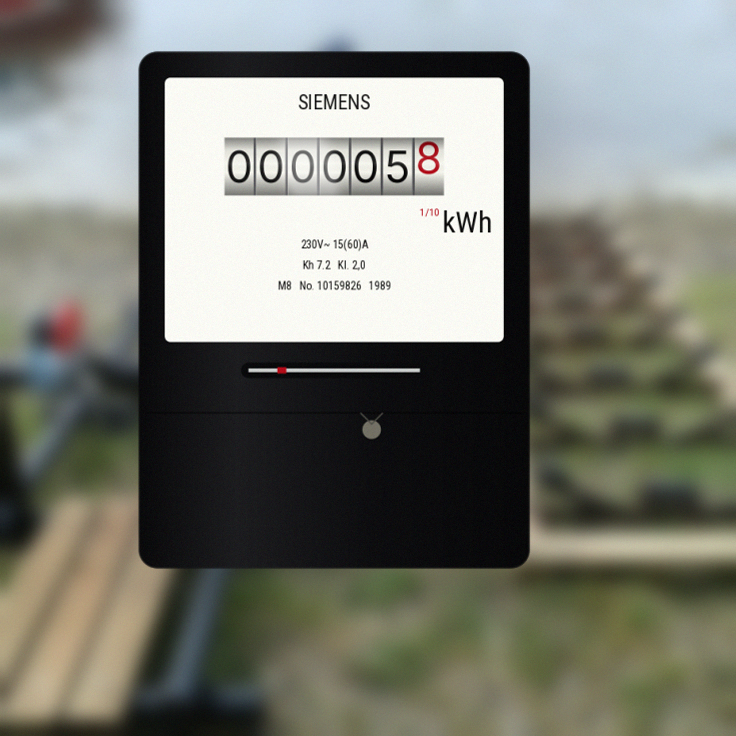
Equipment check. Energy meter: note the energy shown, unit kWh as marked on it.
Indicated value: 5.8 kWh
